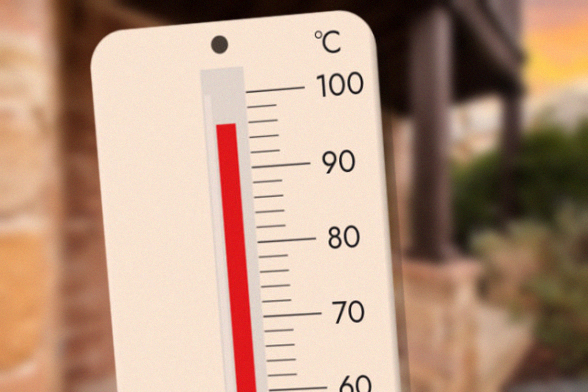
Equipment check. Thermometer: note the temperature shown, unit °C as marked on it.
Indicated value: 96 °C
